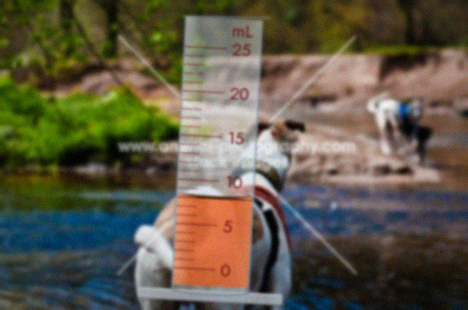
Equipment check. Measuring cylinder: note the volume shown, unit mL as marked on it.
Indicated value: 8 mL
